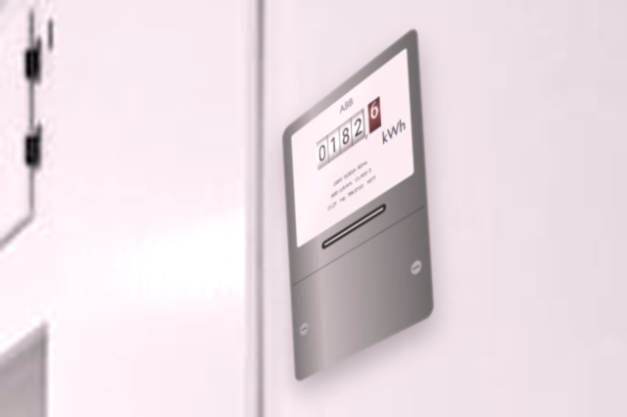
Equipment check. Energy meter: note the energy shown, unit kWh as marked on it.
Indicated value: 182.6 kWh
